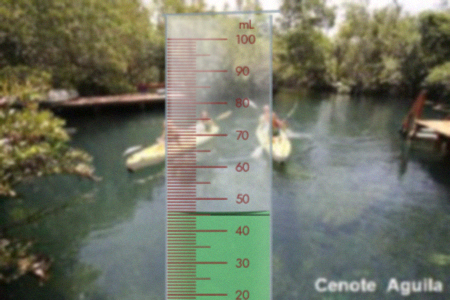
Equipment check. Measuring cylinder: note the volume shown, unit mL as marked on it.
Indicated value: 45 mL
